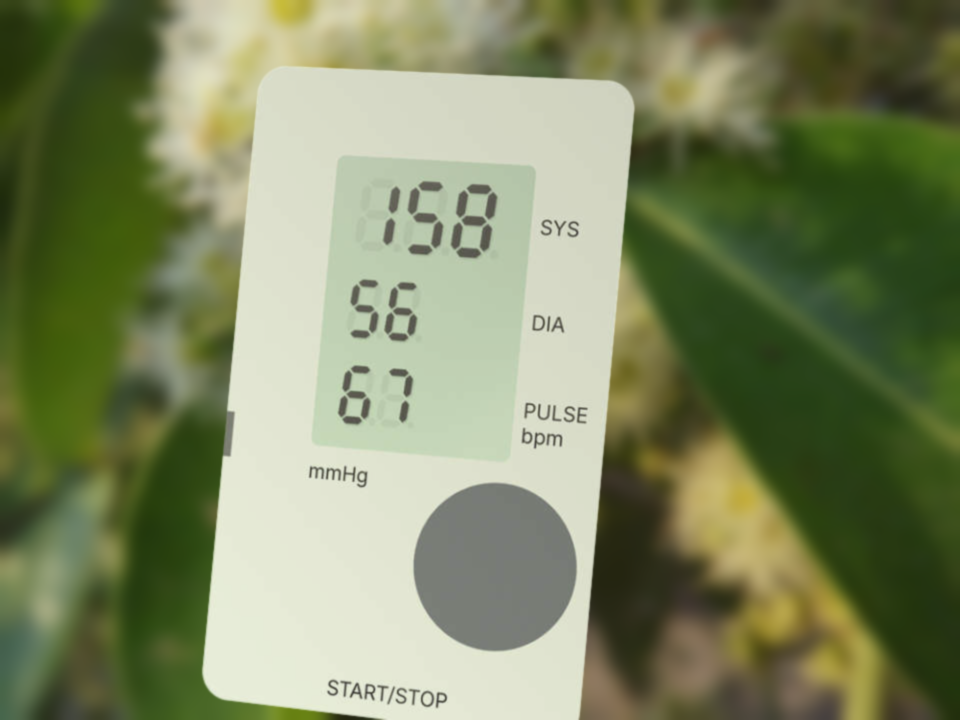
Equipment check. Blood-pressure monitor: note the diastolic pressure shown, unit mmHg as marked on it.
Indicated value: 56 mmHg
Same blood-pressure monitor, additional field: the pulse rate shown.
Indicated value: 67 bpm
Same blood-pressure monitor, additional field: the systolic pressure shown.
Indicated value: 158 mmHg
